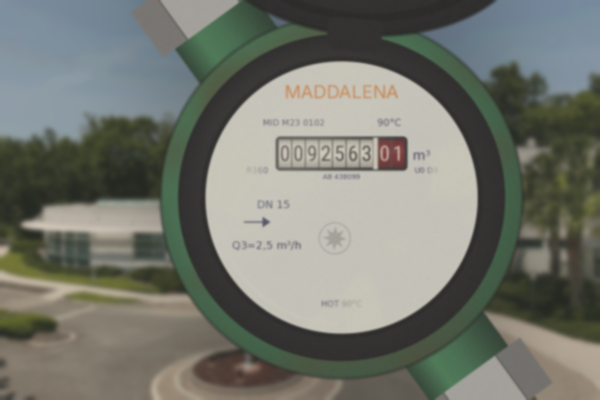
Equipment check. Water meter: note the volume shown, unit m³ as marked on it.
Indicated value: 92563.01 m³
